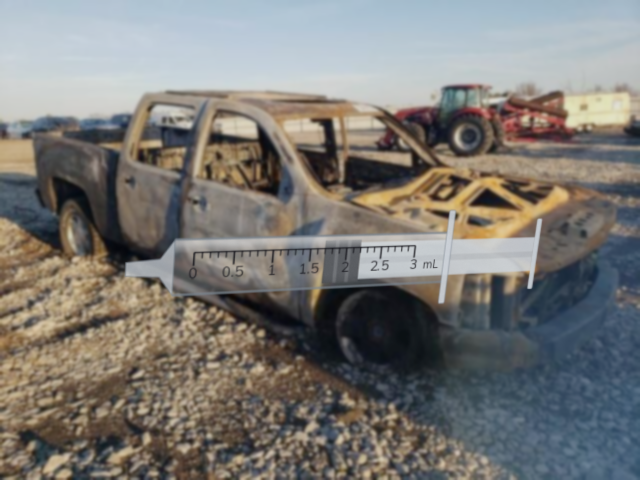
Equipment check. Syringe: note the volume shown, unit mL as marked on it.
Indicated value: 1.7 mL
